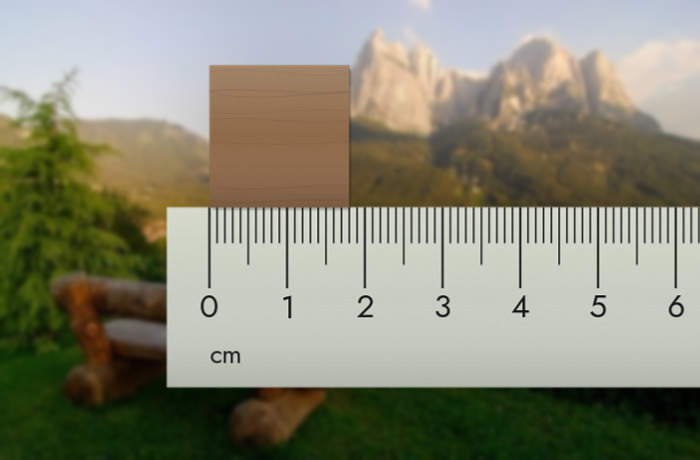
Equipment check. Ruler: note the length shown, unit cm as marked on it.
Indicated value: 1.8 cm
